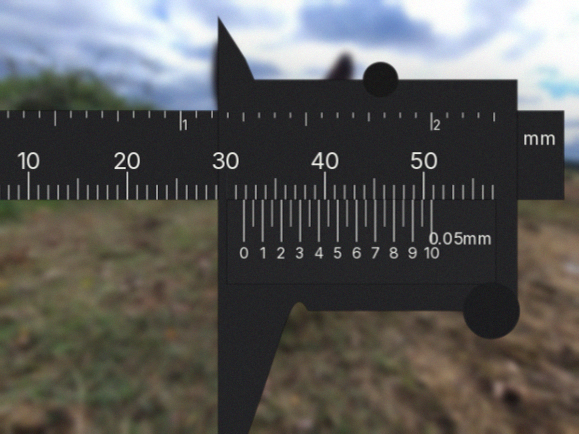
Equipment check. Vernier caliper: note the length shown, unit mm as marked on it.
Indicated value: 31.8 mm
